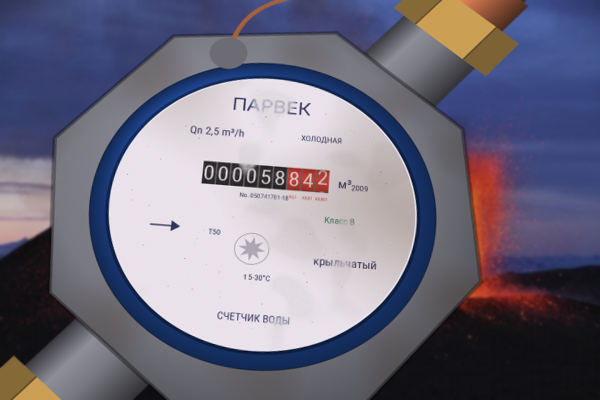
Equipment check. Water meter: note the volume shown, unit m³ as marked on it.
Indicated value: 58.842 m³
